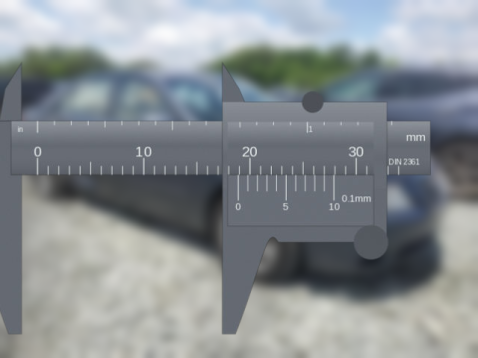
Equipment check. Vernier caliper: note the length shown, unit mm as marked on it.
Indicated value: 18.9 mm
